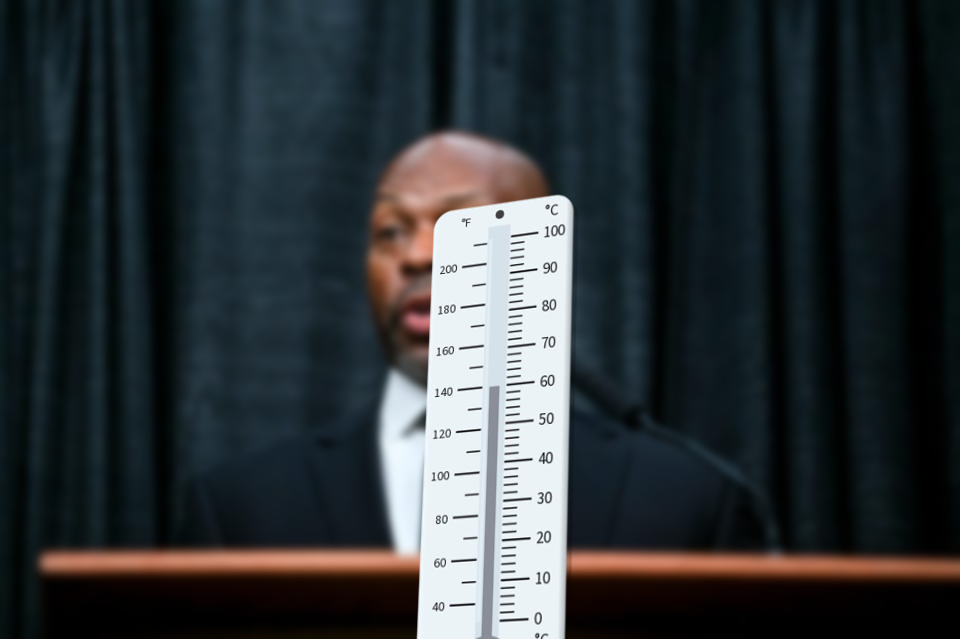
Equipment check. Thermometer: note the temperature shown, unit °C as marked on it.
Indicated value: 60 °C
